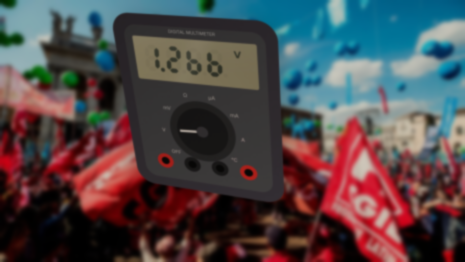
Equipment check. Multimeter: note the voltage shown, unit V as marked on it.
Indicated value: 1.266 V
